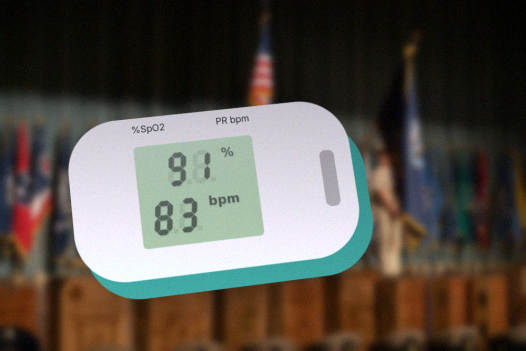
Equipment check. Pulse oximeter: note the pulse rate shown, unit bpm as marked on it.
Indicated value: 83 bpm
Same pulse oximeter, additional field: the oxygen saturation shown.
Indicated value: 91 %
